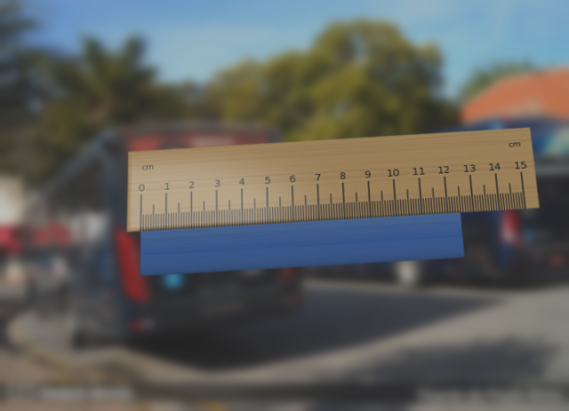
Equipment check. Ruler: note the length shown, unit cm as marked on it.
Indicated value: 12.5 cm
